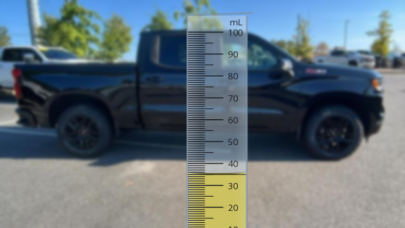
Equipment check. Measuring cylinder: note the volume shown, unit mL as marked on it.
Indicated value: 35 mL
